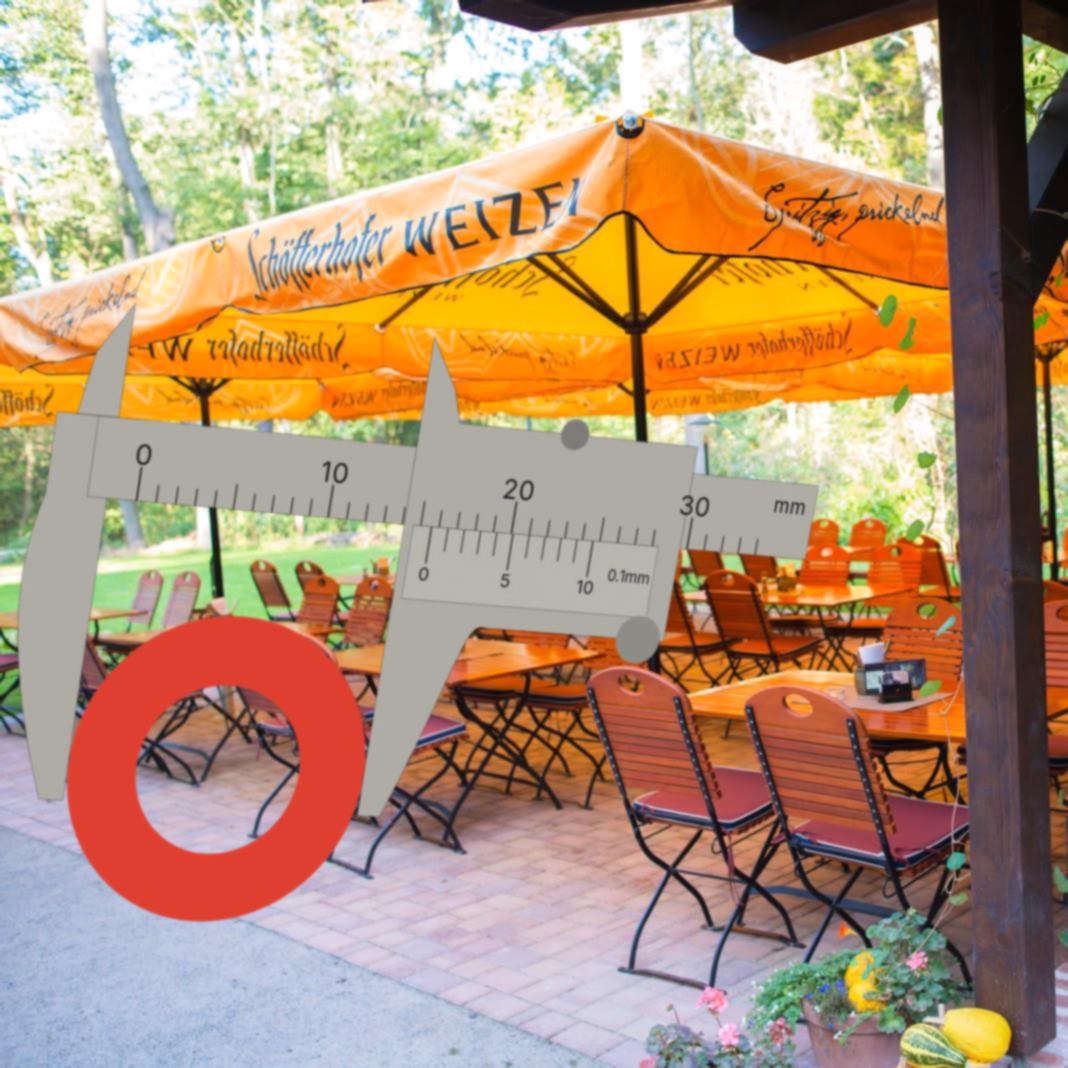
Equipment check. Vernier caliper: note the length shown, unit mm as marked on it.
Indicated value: 15.6 mm
